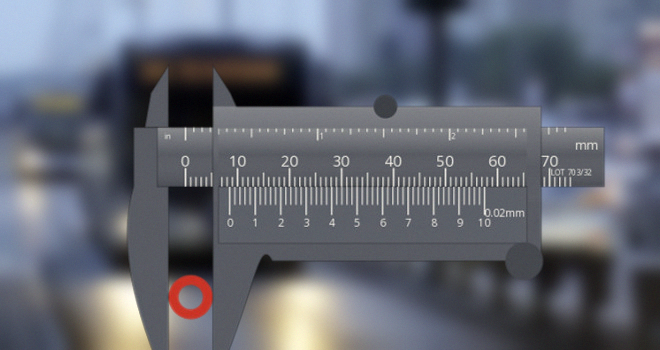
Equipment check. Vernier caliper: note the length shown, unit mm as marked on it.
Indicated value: 8.5 mm
